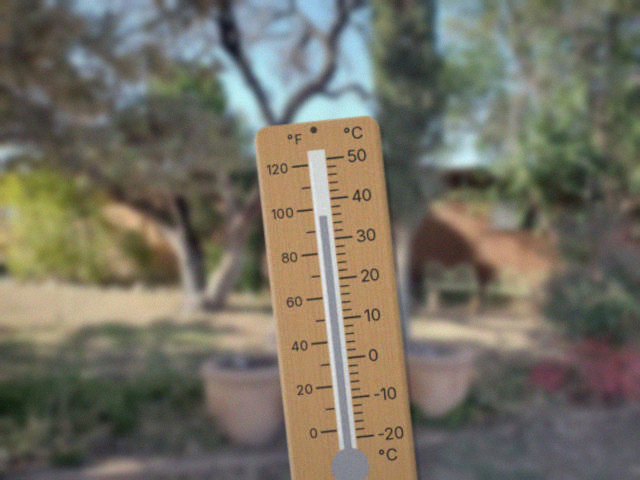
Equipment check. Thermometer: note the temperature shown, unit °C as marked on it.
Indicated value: 36 °C
